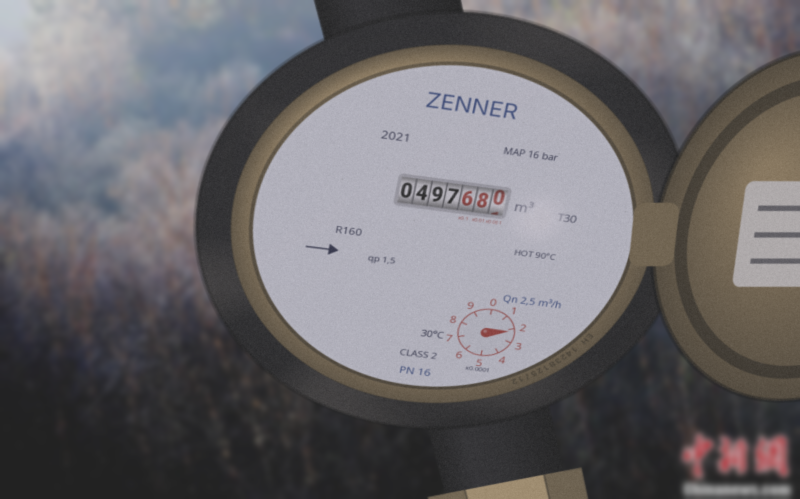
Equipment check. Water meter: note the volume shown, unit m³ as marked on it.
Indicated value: 497.6802 m³
